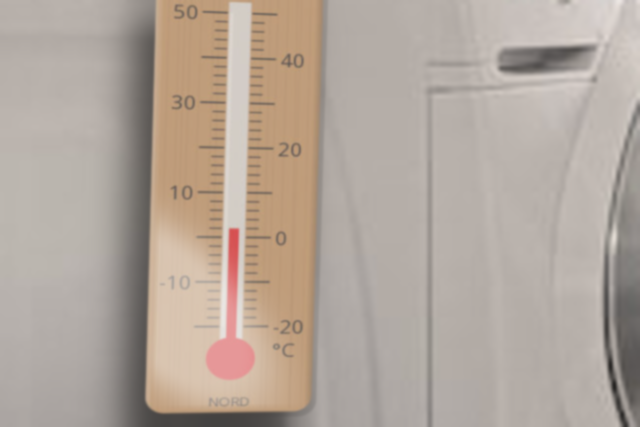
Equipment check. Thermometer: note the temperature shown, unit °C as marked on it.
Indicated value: 2 °C
